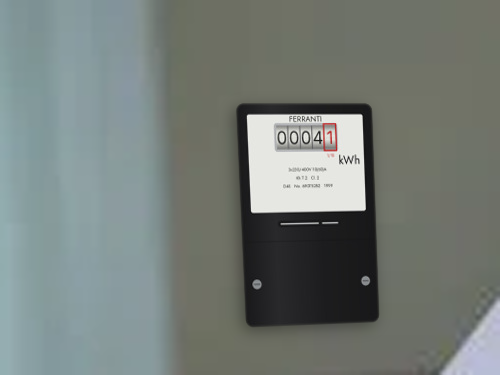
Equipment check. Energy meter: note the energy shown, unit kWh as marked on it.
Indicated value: 4.1 kWh
